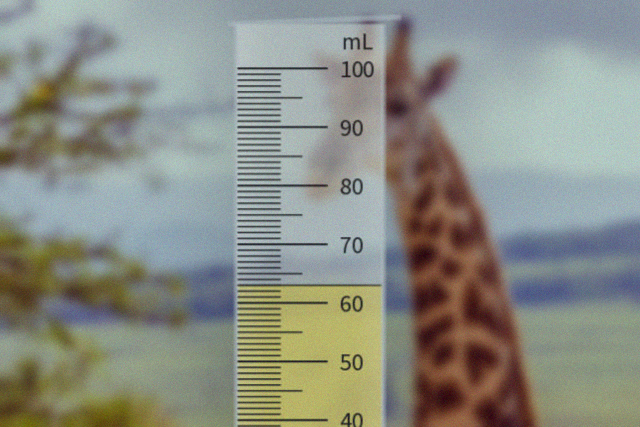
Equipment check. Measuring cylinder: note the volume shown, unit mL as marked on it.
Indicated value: 63 mL
